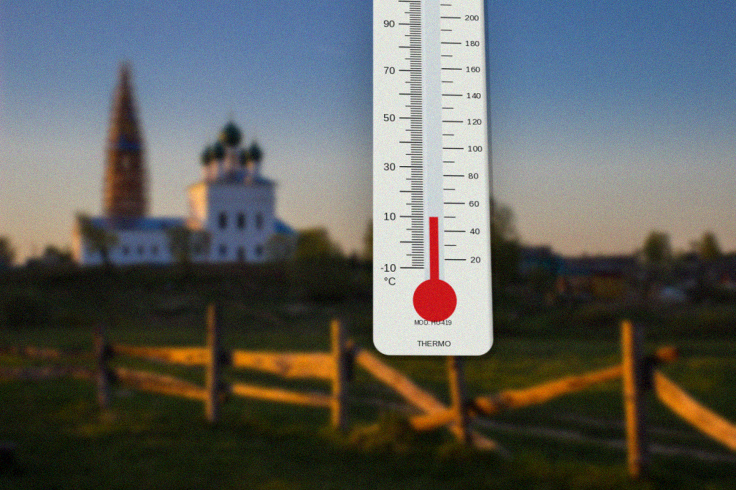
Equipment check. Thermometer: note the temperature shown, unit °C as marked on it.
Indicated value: 10 °C
